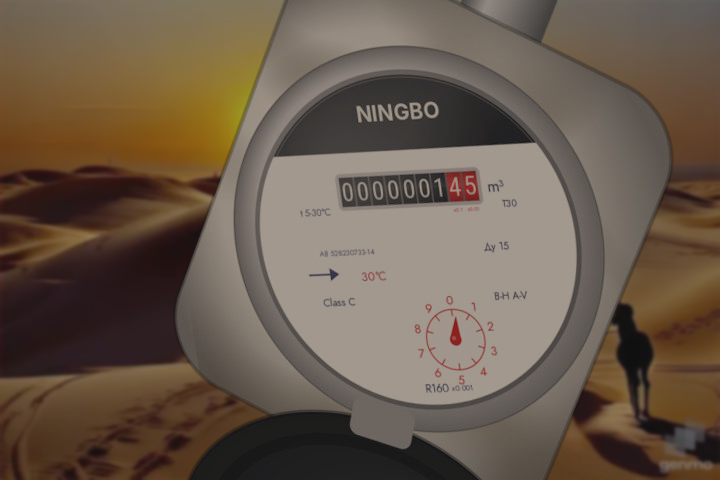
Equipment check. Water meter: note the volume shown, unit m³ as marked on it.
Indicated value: 1.450 m³
